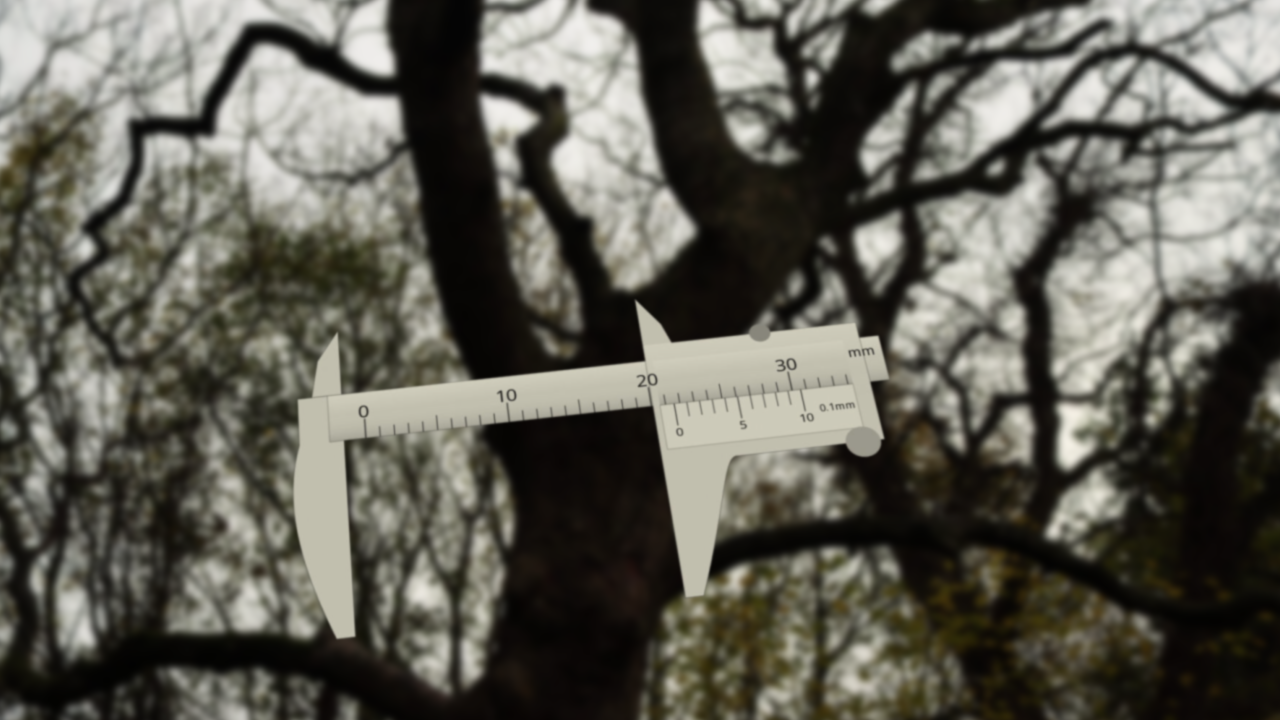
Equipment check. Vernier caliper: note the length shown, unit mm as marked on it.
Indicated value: 21.6 mm
